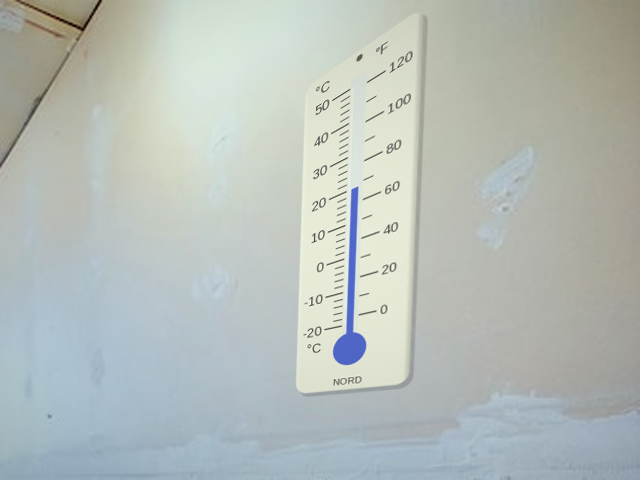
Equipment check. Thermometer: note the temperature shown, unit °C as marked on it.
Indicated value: 20 °C
